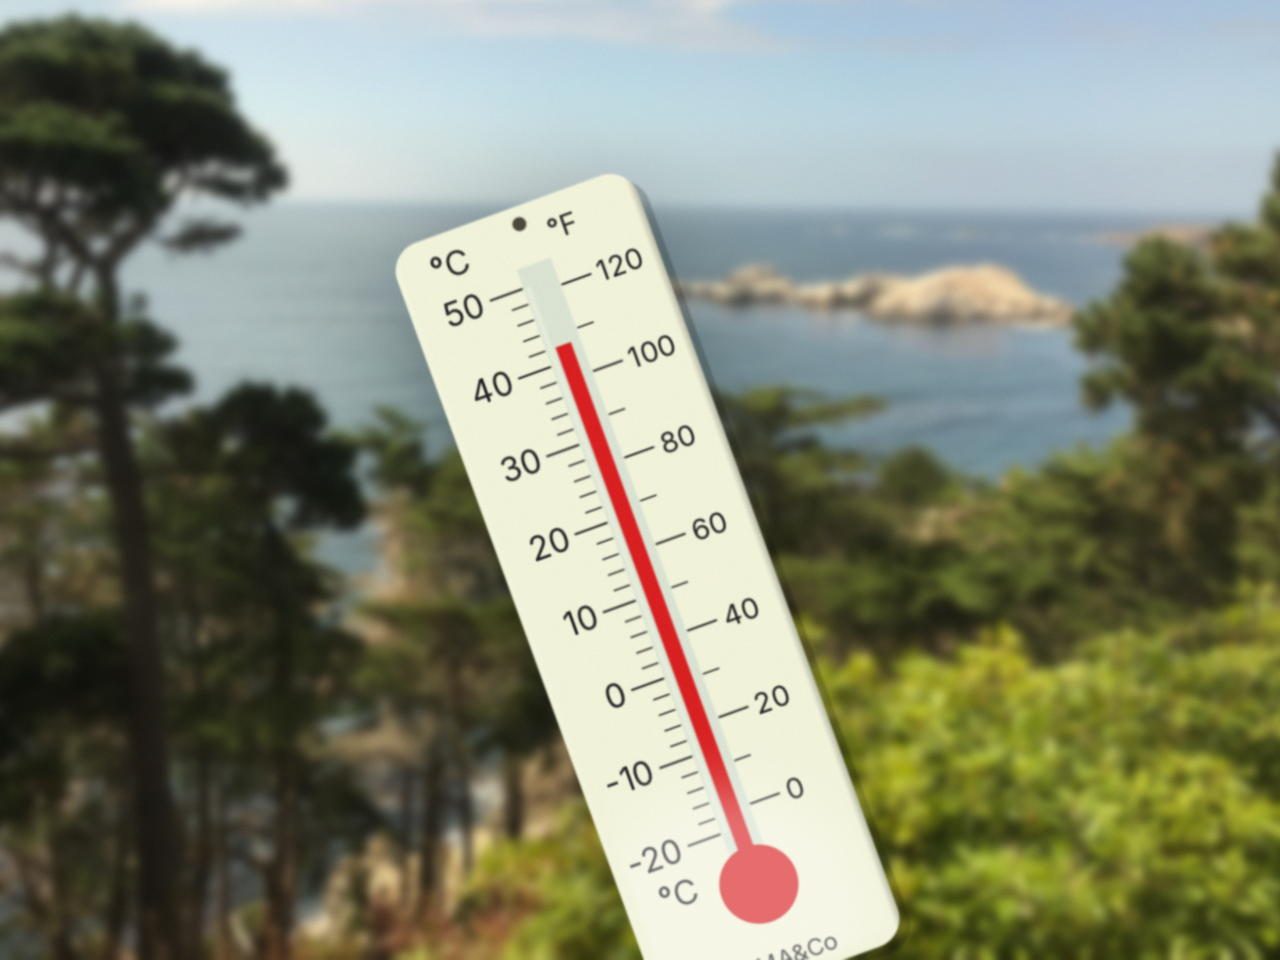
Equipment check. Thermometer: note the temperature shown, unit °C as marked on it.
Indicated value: 42 °C
